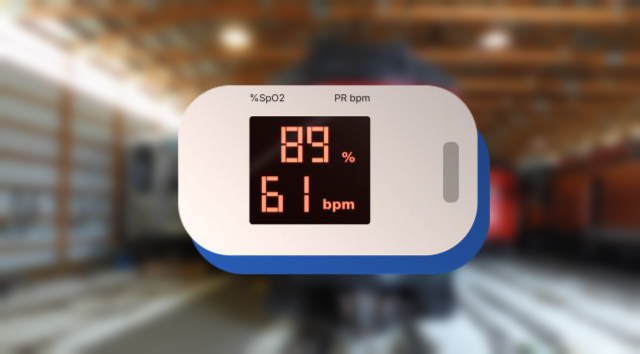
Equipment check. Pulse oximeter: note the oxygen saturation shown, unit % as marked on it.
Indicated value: 89 %
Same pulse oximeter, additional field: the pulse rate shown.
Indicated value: 61 bpm
